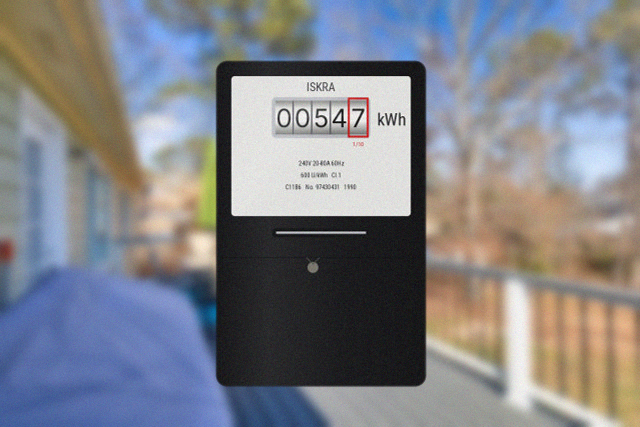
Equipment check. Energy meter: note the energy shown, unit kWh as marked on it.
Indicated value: 54.7 kWh
